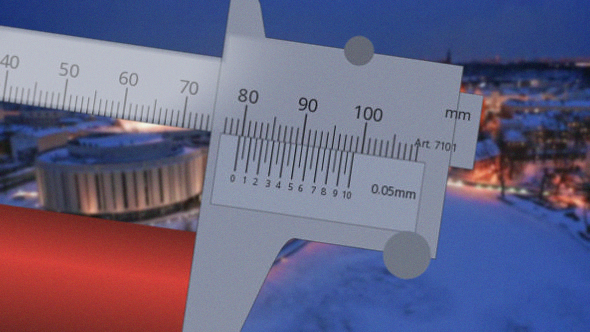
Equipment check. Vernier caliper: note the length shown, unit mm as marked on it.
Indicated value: 79.6 mm
